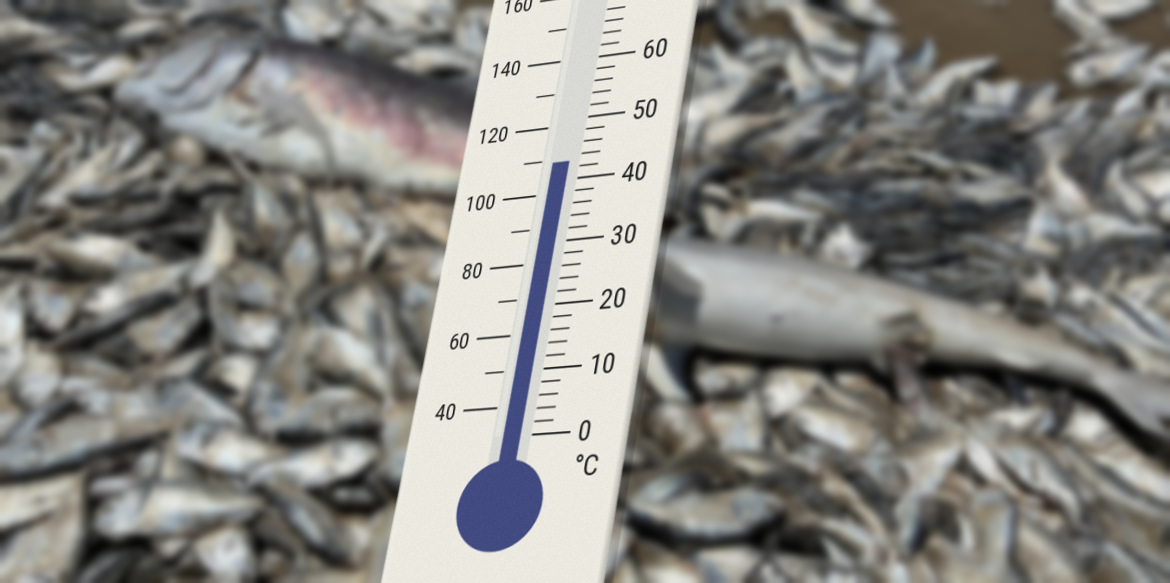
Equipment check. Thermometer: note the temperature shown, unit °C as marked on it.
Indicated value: 43 °C
